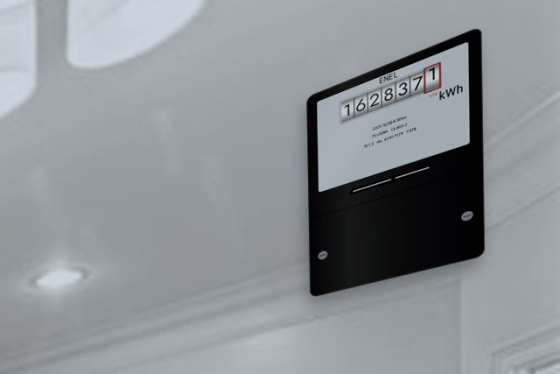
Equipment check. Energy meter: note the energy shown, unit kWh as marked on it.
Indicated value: 162837.1 kWh
